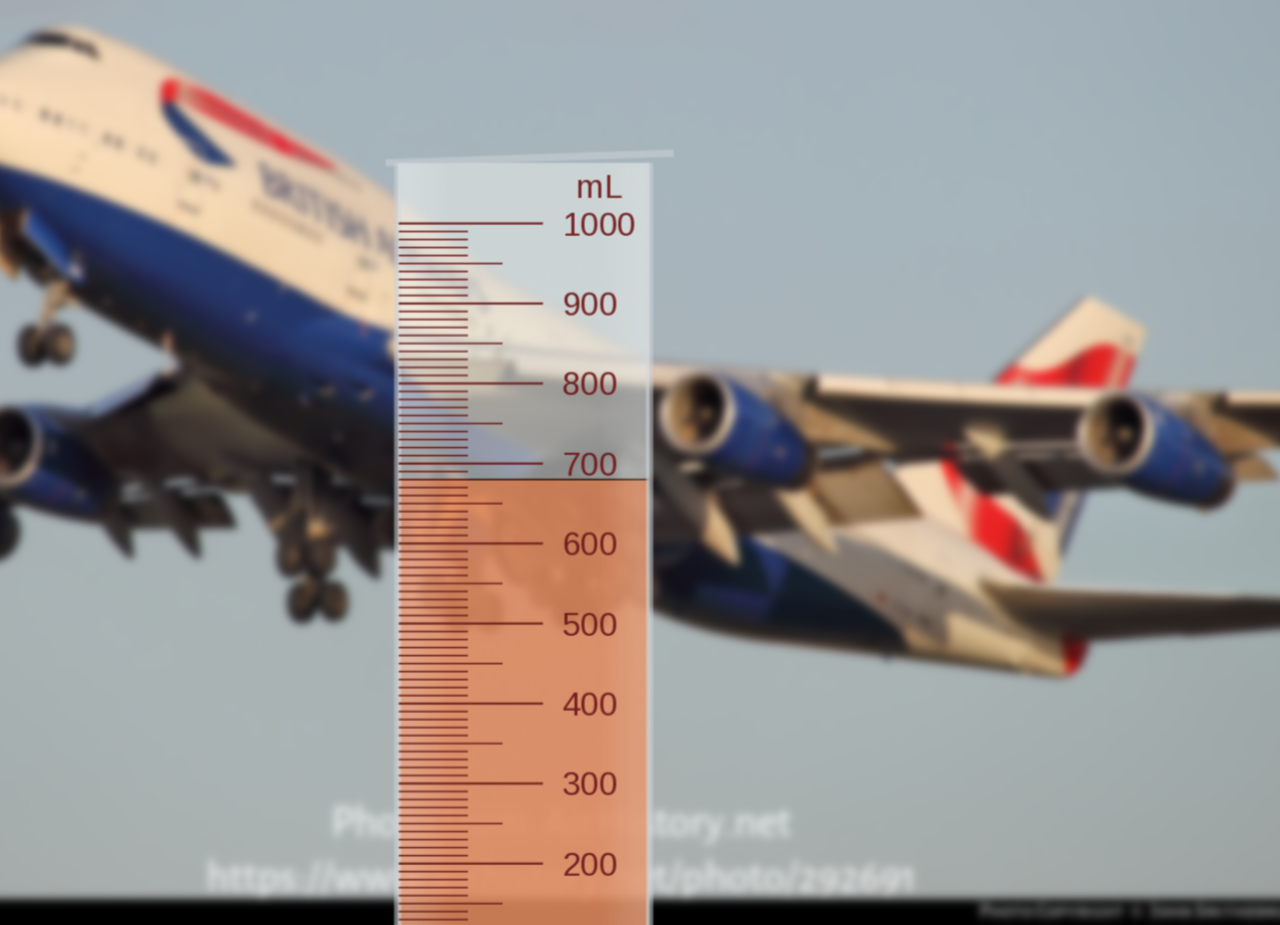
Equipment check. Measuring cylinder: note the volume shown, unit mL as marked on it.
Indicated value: 680 mL
